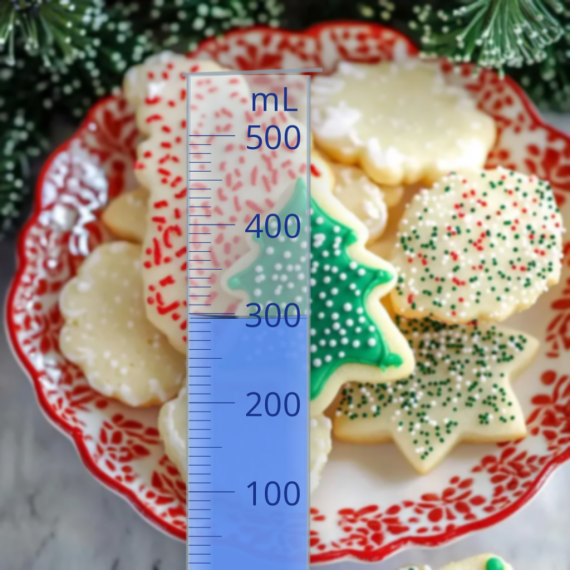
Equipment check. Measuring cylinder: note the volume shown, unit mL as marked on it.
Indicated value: 295 mL
